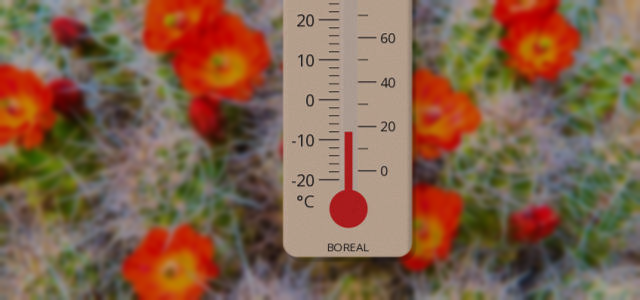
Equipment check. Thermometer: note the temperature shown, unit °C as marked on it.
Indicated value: -8 °C
